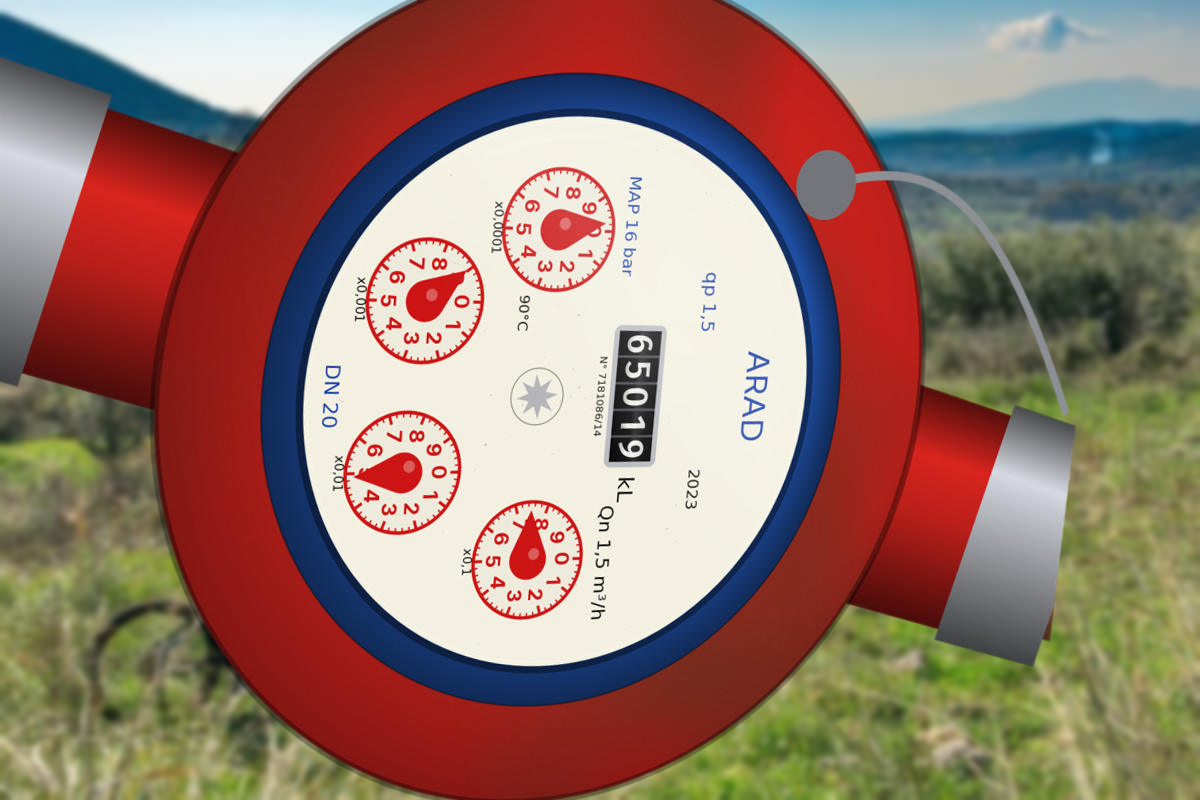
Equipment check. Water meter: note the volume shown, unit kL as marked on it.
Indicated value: 65019.7489 kL
